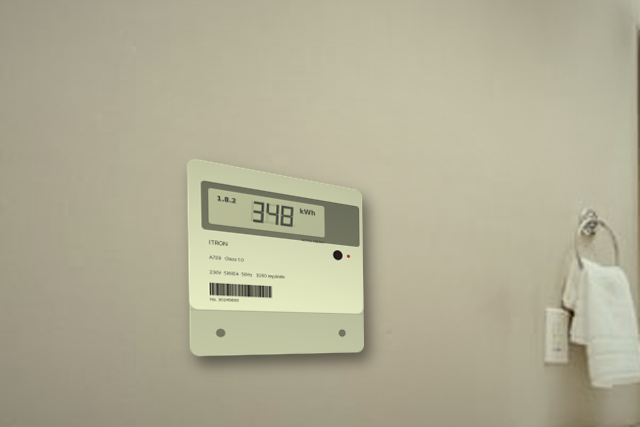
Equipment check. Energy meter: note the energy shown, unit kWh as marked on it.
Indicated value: 348 kWh
